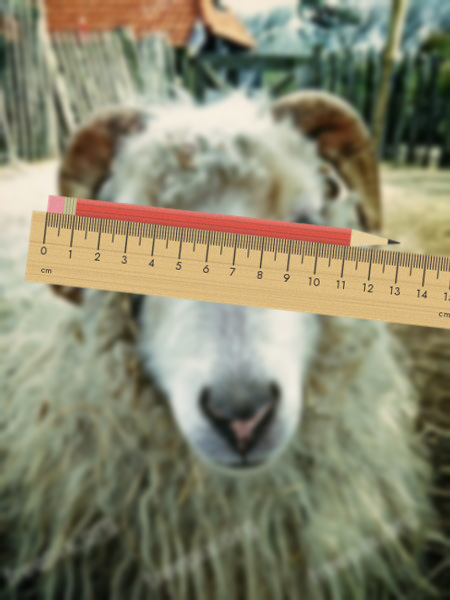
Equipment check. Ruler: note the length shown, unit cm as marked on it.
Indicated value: 13 cm
